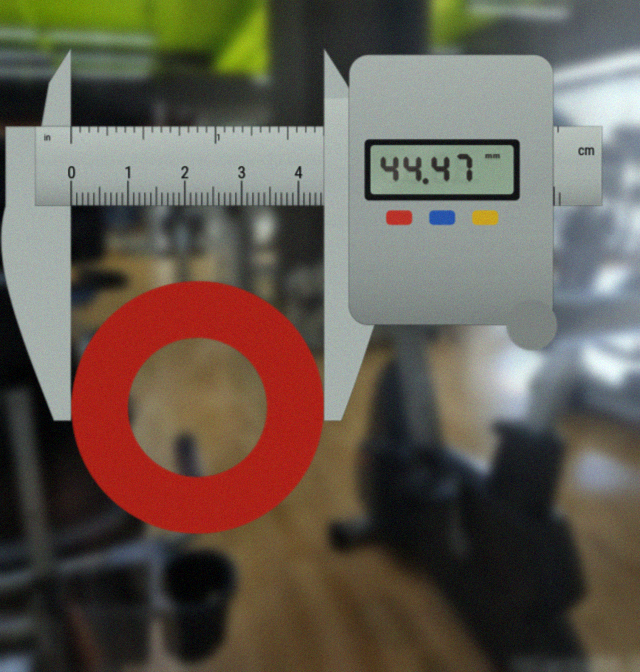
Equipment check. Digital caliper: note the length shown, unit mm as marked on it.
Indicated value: 44.47 mm
